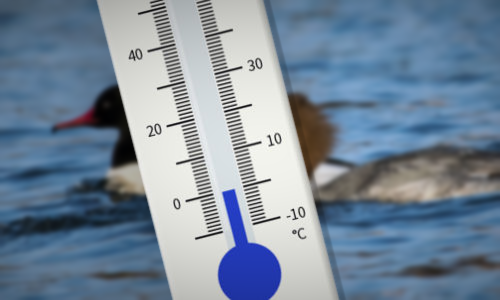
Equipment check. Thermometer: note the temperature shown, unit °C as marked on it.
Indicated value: 0 °C
